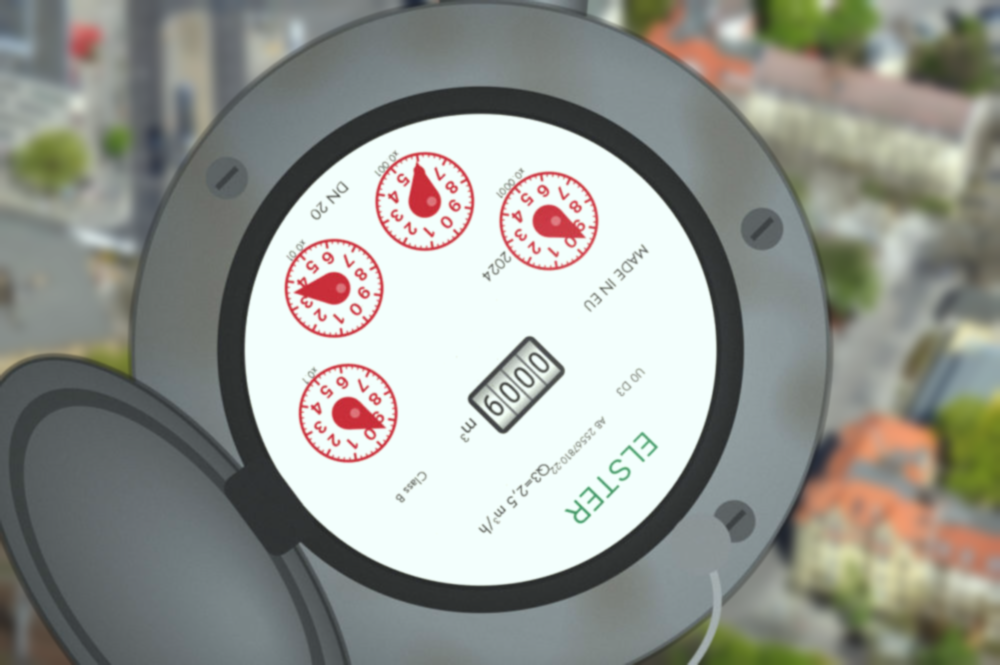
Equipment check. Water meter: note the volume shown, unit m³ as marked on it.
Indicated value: 8.9359 m³
